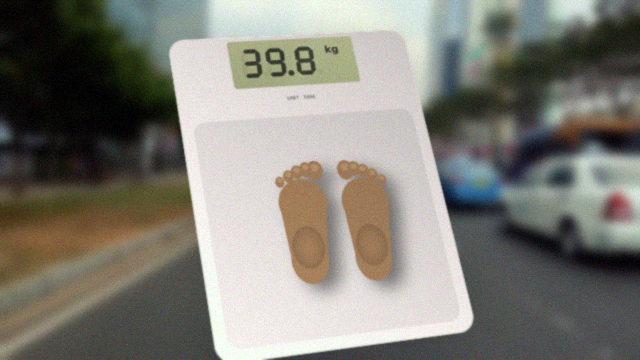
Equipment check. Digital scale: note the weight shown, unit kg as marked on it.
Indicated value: 39.8 kg
